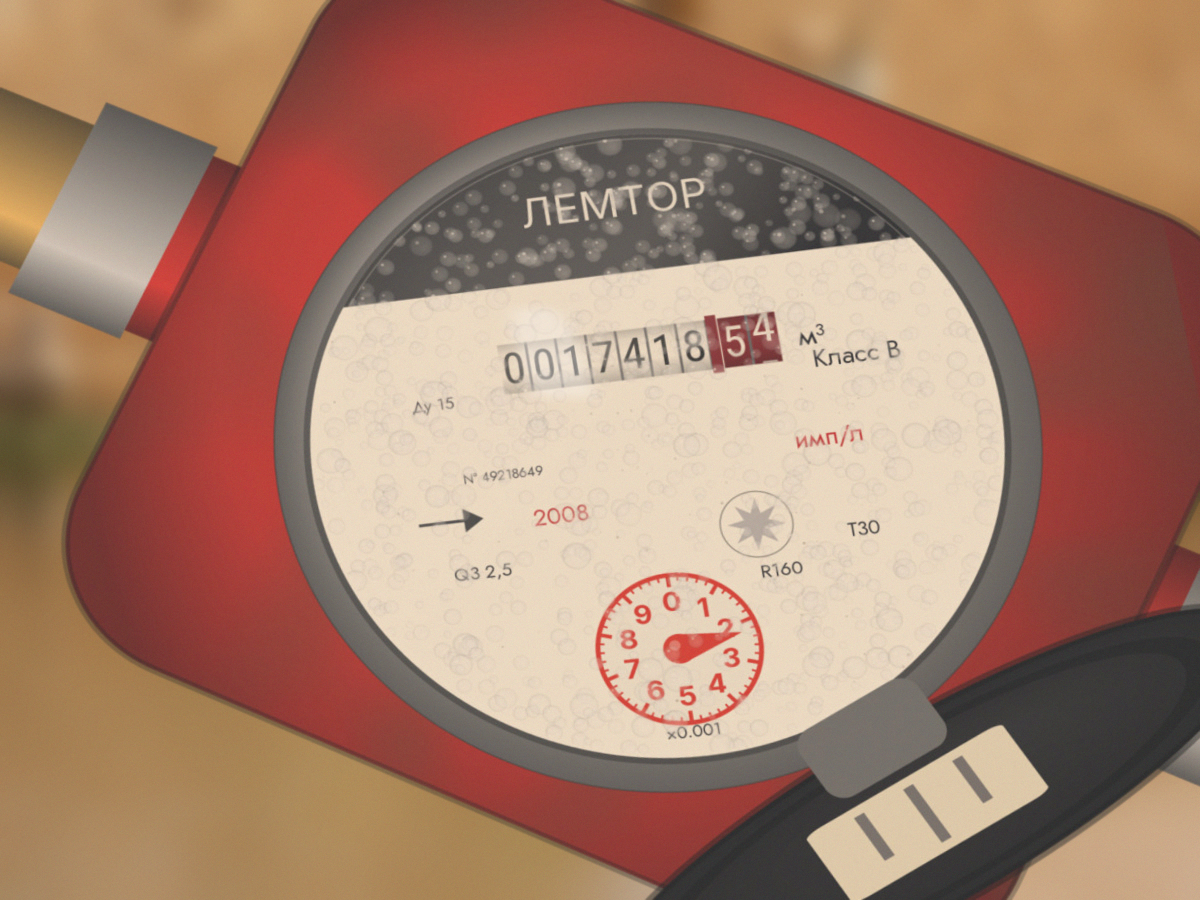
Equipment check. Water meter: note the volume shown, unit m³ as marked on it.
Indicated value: 17418.542 m³
